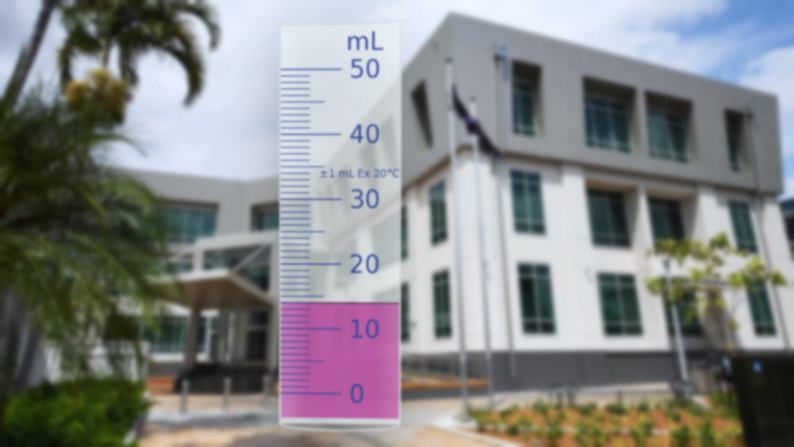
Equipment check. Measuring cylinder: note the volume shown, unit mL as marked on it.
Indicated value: 14 mL
